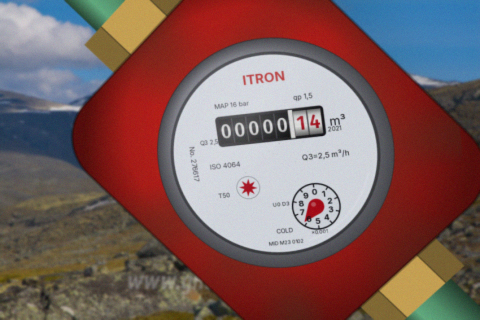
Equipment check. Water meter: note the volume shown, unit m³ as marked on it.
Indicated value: 0.146 m³
